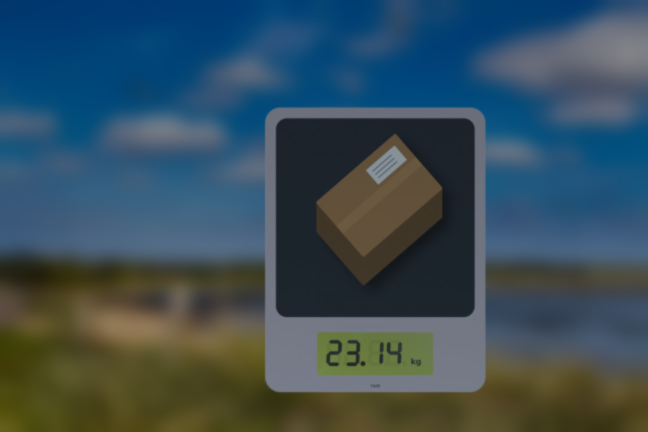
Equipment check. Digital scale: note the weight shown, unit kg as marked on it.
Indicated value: 23.14 kg
